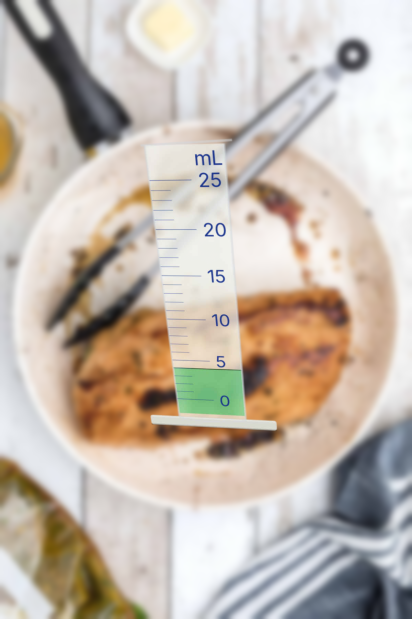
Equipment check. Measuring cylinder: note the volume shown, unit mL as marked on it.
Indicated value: 4 mL
